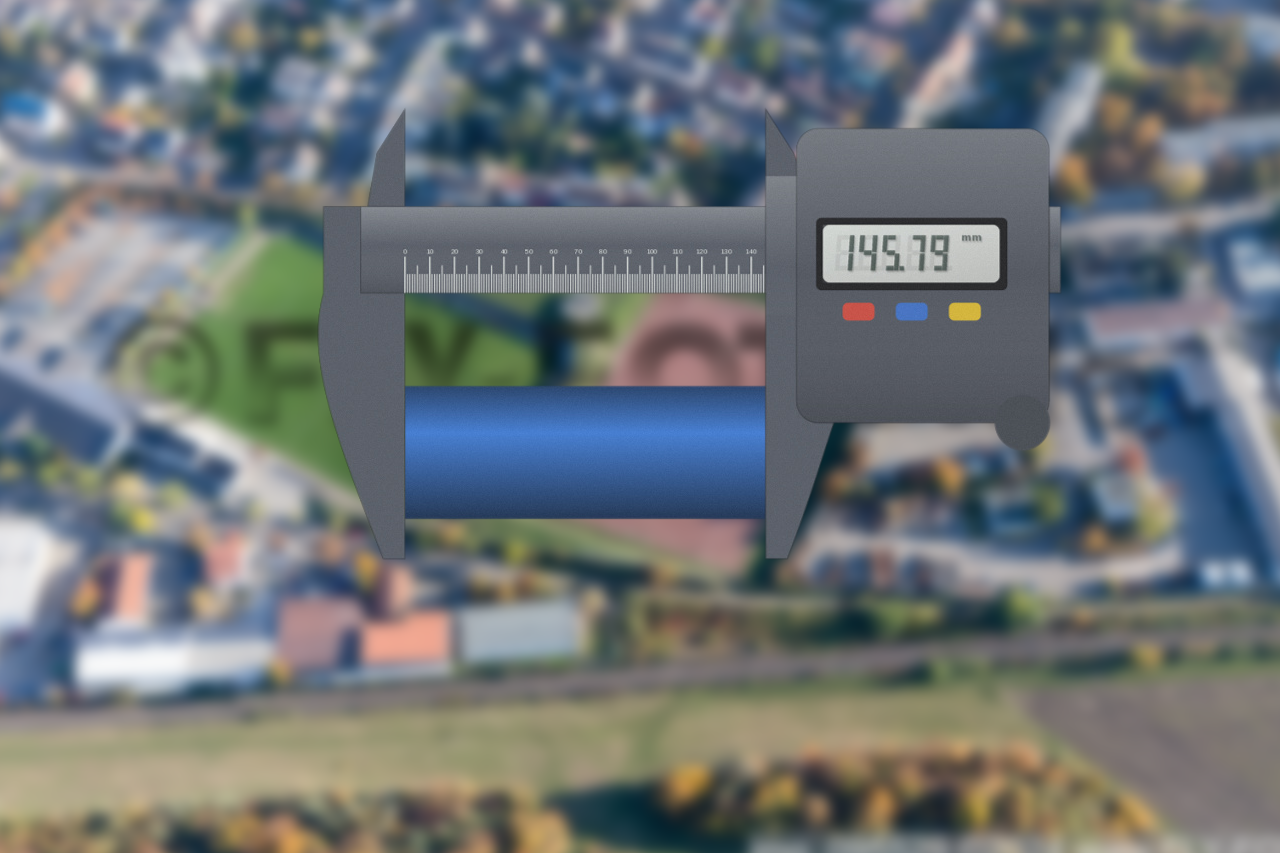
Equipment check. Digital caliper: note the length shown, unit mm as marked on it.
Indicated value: 145.79 mm
